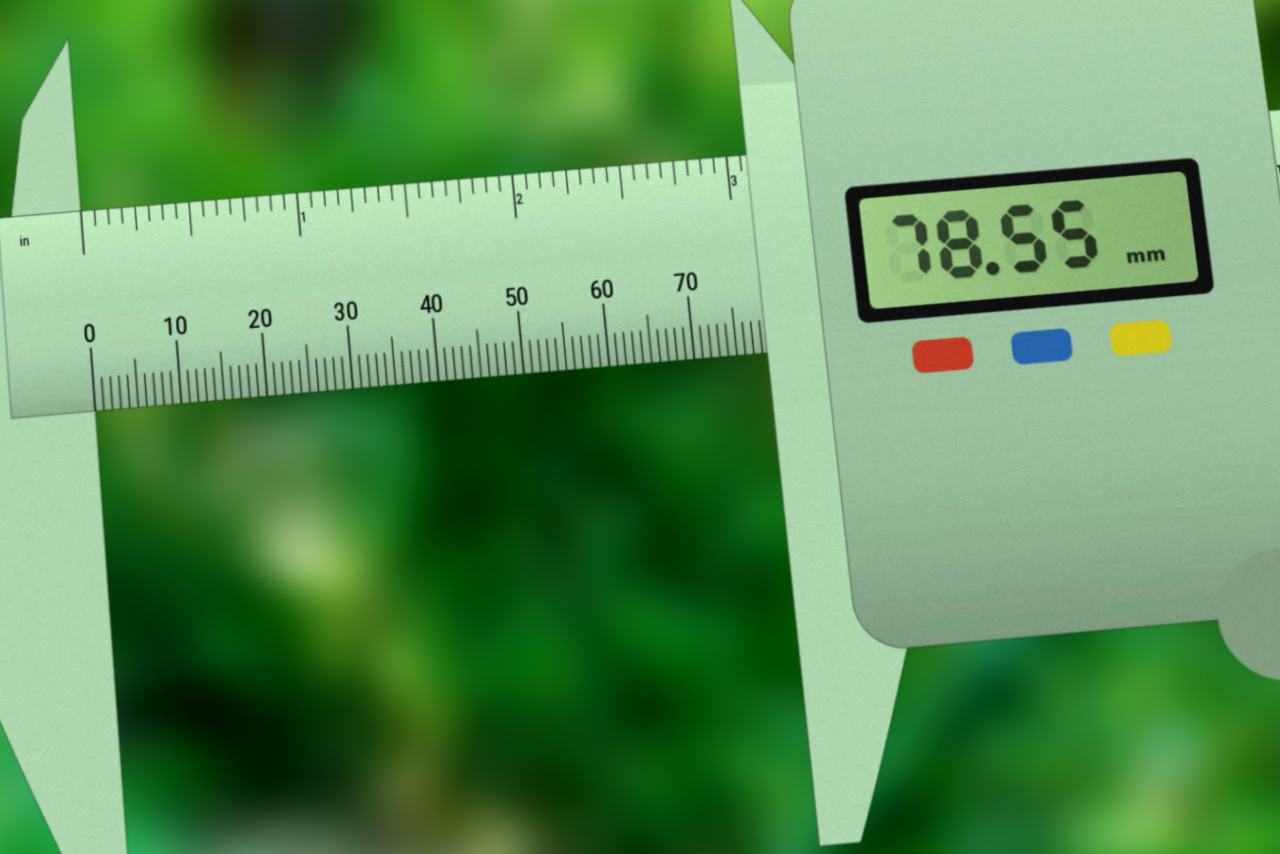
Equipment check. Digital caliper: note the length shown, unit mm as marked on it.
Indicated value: 78.55 mm
